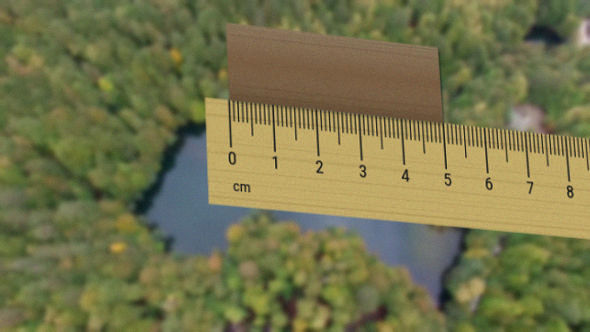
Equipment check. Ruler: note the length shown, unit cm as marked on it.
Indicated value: 5 cm
